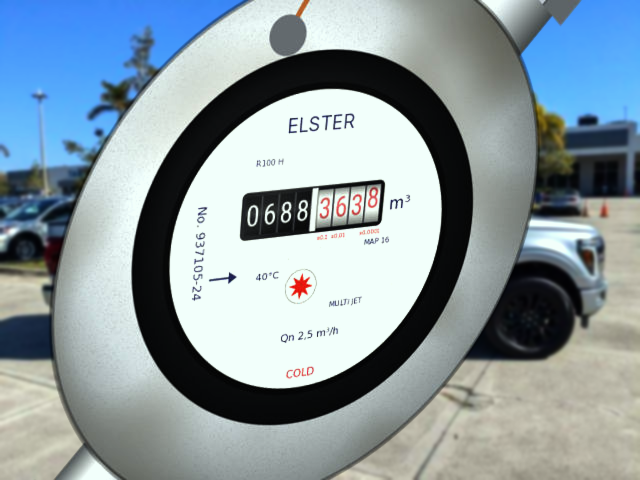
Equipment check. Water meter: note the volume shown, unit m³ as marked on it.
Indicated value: 688.3638 m³
